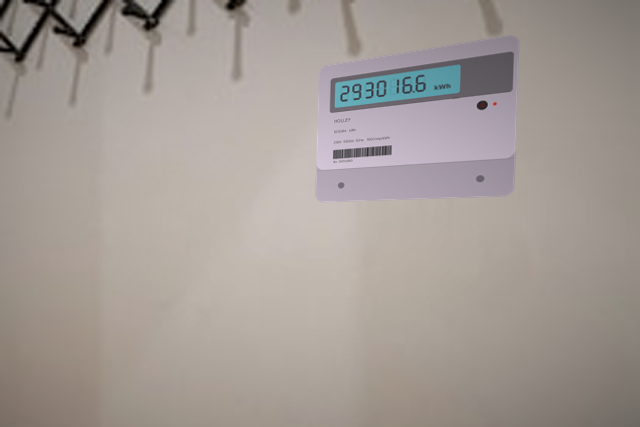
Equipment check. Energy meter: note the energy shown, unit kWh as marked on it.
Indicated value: 293016.6 kWh
